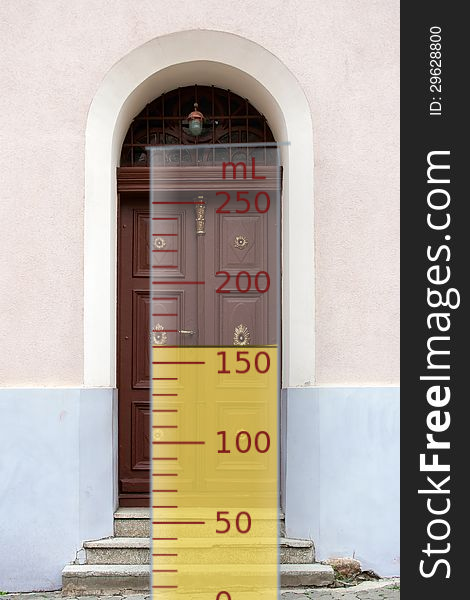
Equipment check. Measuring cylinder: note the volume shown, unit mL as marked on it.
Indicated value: 160 mL
